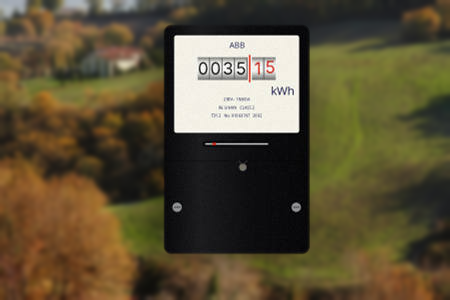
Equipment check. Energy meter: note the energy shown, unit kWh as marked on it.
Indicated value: 35.15 kWh
